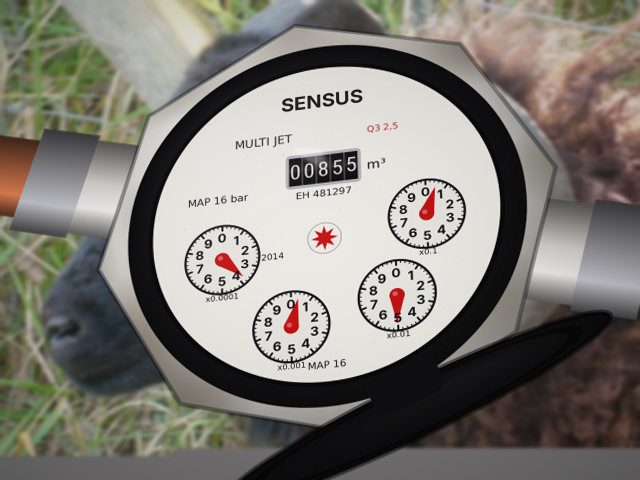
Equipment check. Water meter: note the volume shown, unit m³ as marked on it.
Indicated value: 855.0503 m³
